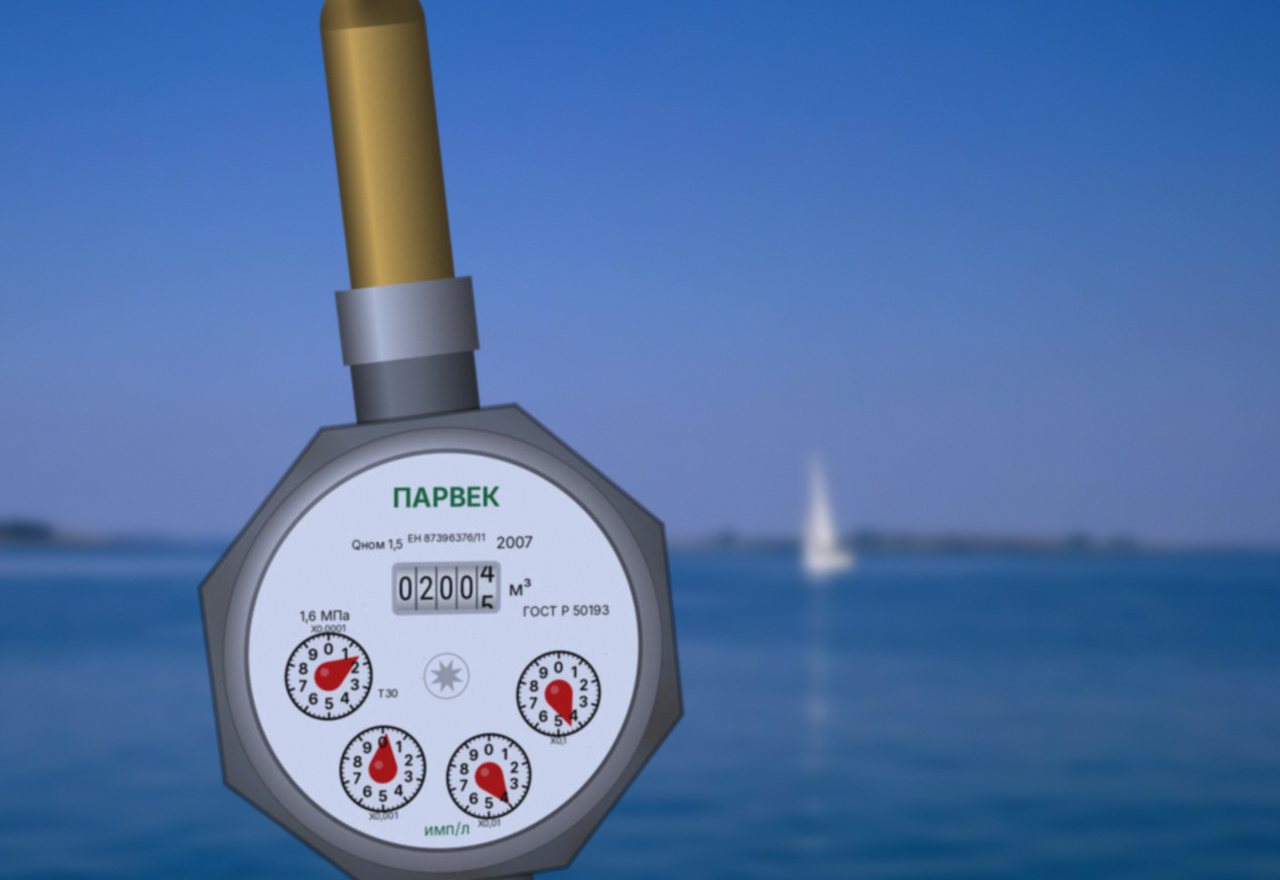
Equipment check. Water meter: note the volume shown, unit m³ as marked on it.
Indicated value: 2004.4401 m³
